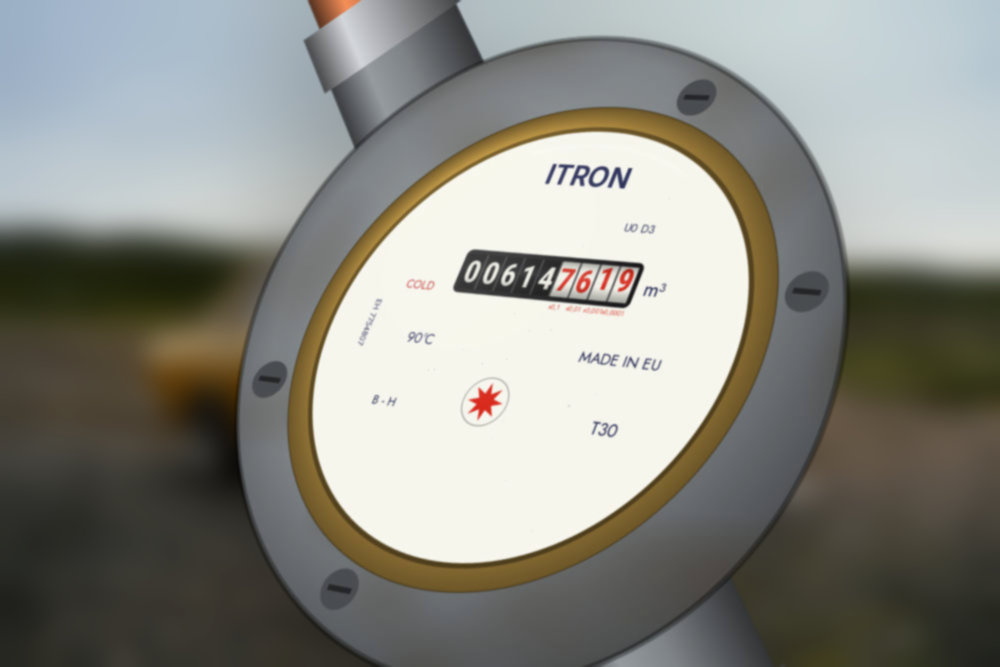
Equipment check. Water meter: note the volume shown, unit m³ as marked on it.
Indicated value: 614.7619 m³
